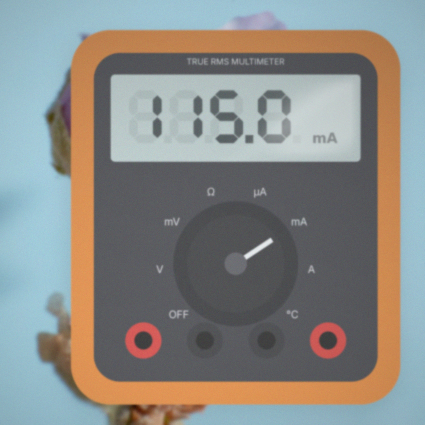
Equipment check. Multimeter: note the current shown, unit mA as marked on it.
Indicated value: 115.0 mA
